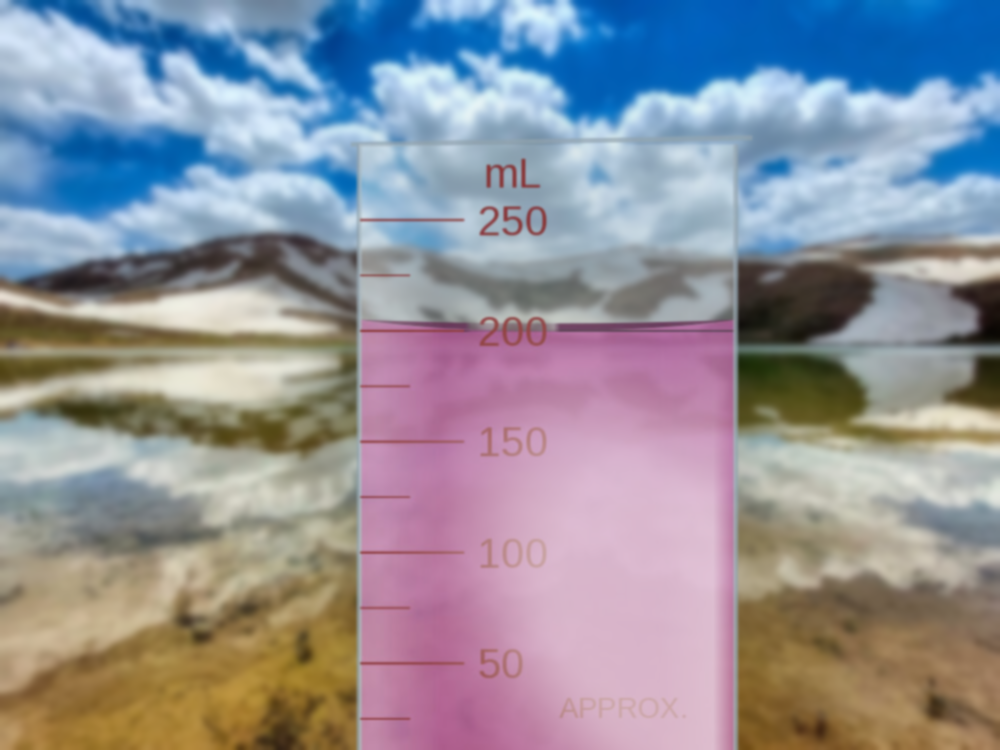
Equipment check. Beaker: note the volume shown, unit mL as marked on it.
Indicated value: 200 mL
